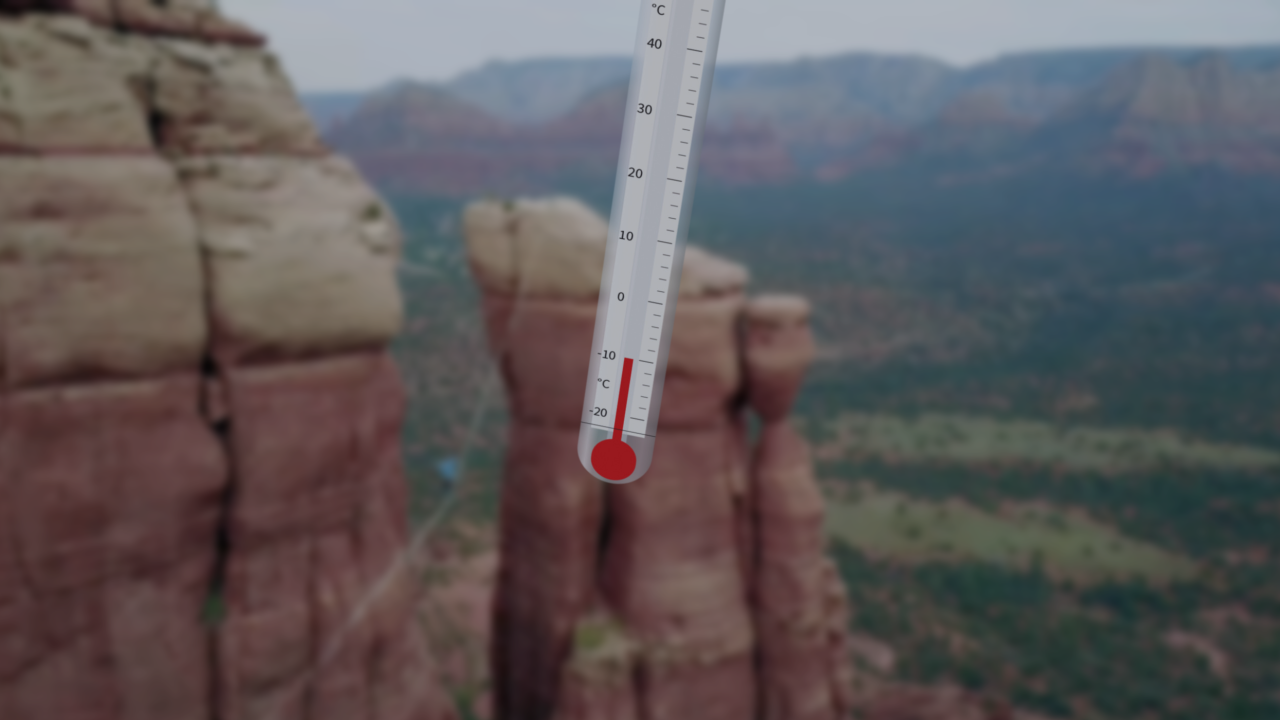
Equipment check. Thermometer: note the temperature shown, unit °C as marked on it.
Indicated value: -10 °C
